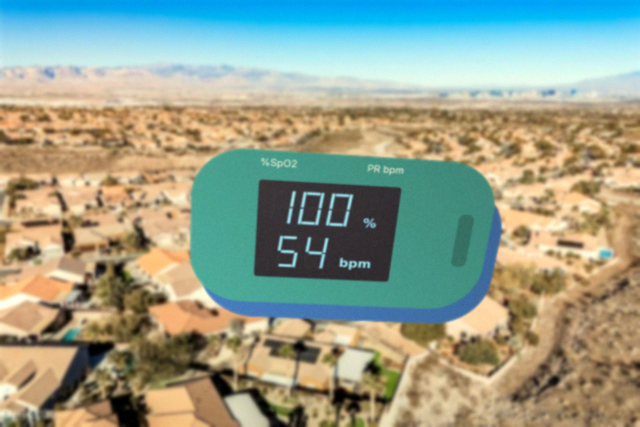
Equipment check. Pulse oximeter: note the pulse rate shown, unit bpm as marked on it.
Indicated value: 54 bpm
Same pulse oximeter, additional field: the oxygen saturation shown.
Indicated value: 100 %
